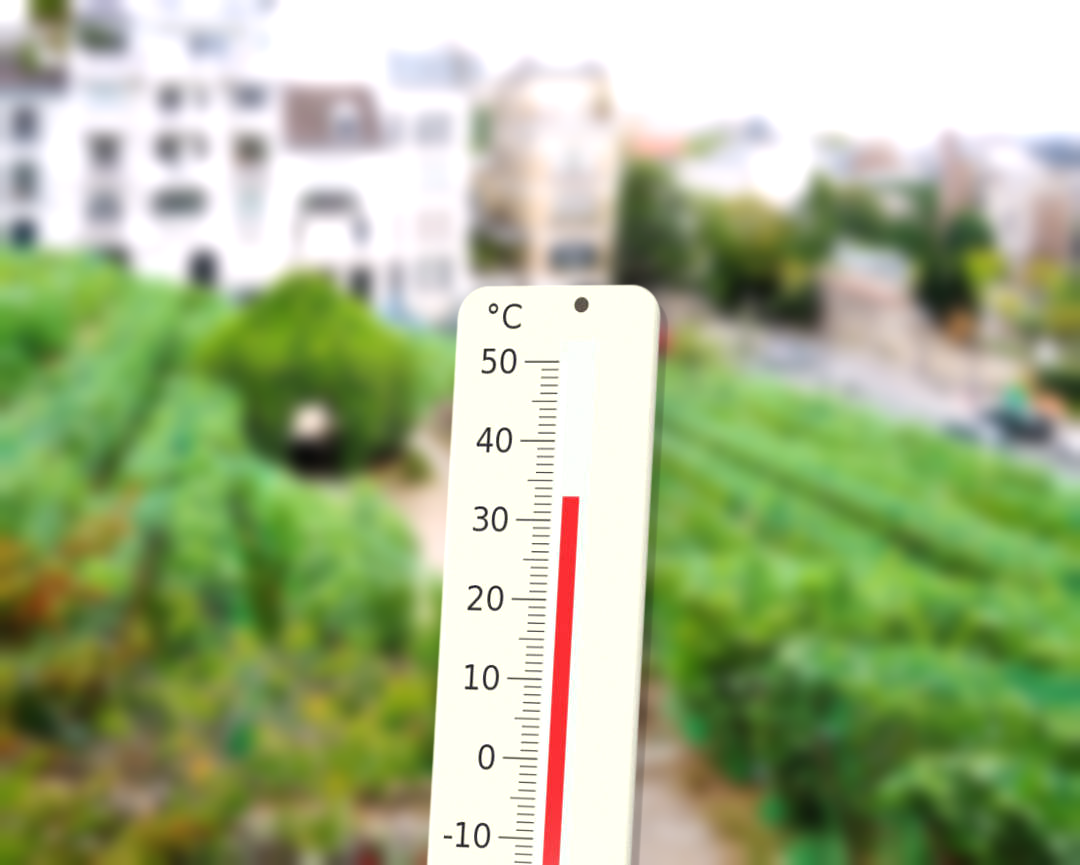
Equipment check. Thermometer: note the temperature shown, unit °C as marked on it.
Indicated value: 33 °C
